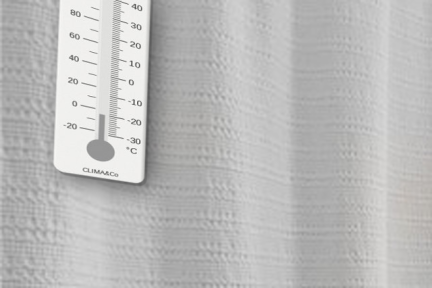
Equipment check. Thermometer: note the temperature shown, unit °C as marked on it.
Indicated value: -20 °C
